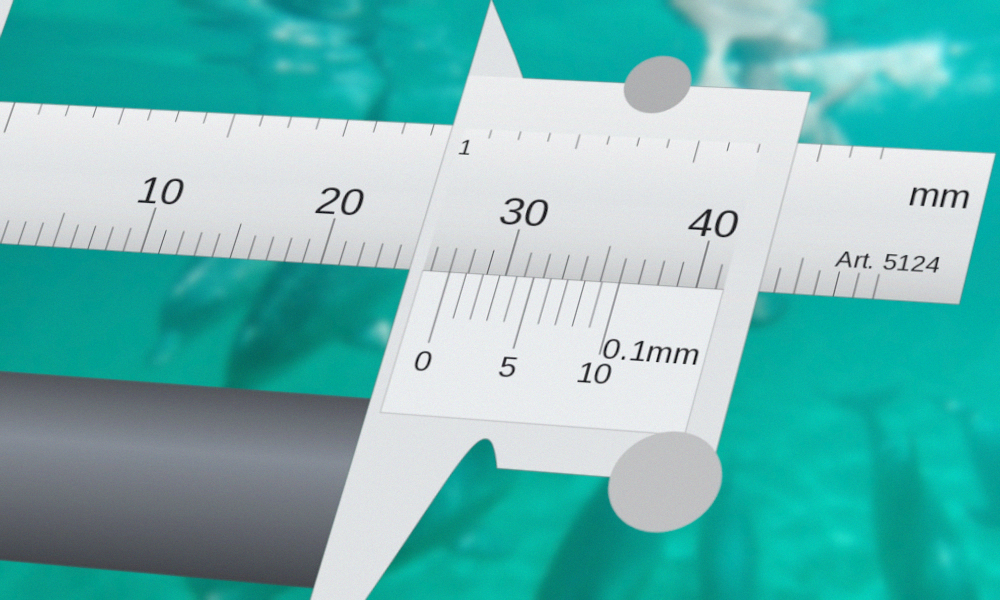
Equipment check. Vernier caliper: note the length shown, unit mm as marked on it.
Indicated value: 27.0 mm
